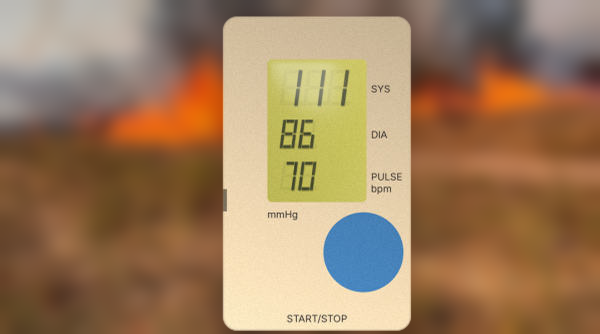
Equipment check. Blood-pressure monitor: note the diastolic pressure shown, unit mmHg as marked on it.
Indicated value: 86 mmHg
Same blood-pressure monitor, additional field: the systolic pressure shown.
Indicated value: 111 mmHg
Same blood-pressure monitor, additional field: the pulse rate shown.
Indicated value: 70 bpm
